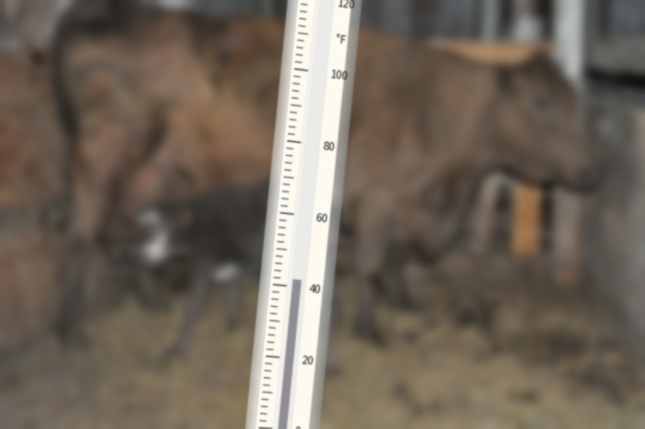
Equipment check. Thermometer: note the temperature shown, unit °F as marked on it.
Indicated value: 42 °F
